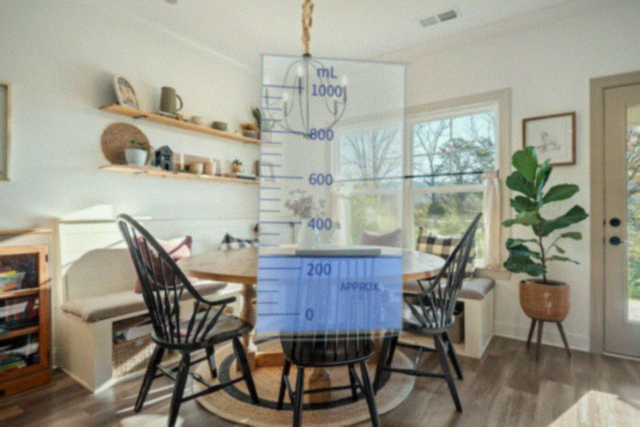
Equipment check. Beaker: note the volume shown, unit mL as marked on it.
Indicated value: 250 mL
